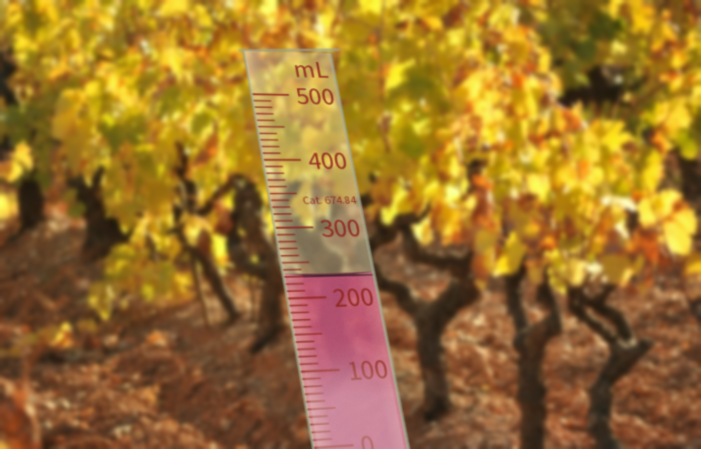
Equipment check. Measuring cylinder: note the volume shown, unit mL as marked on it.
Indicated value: 230 mL
